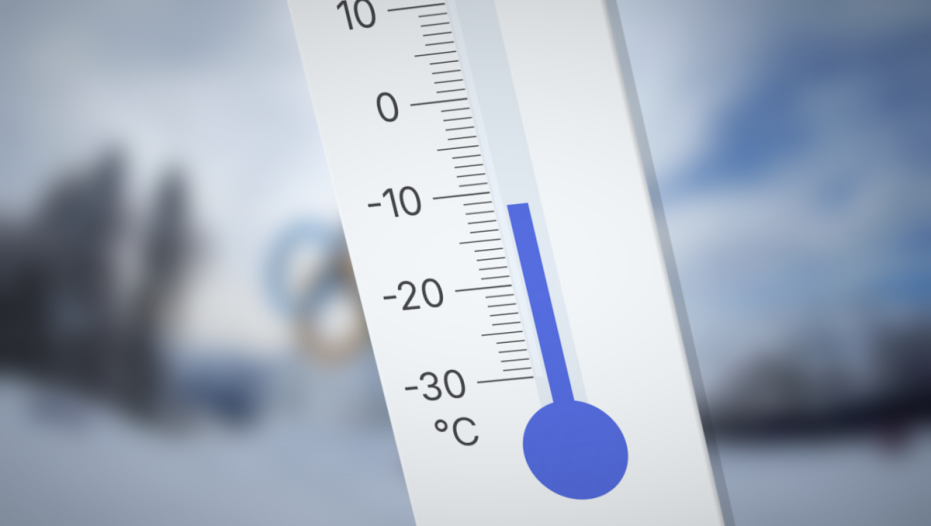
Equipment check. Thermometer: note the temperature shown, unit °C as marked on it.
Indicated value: -11.5 °C
